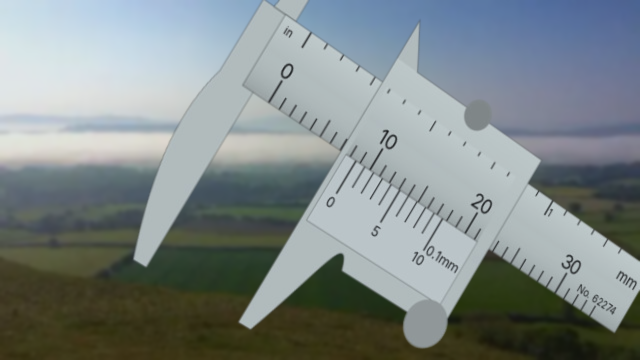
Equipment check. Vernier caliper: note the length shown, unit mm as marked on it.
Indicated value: 8.6 mm
